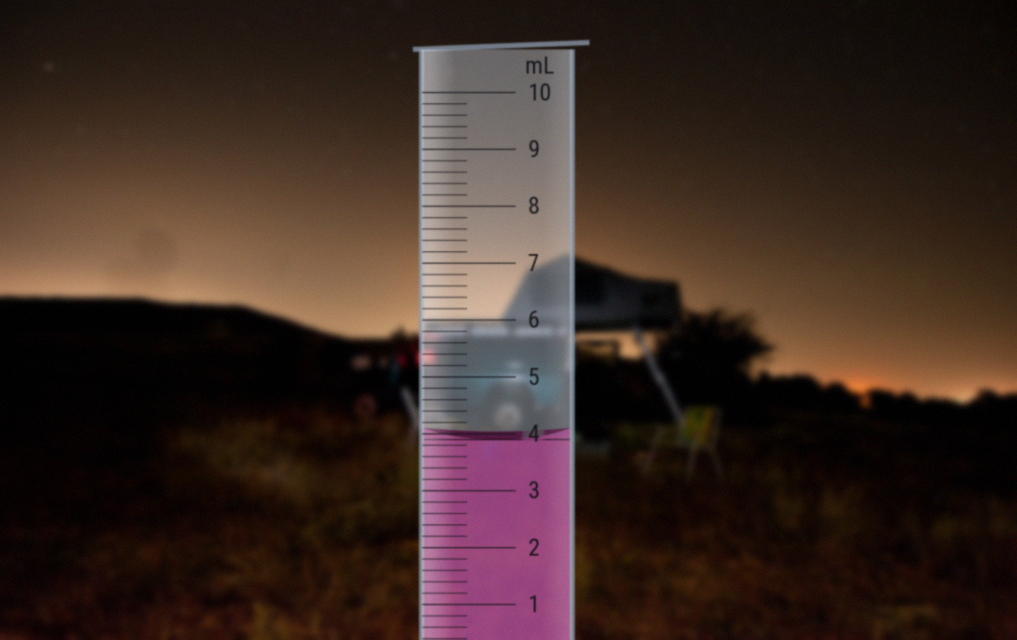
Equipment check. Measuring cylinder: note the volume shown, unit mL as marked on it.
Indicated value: 3.9 mL
